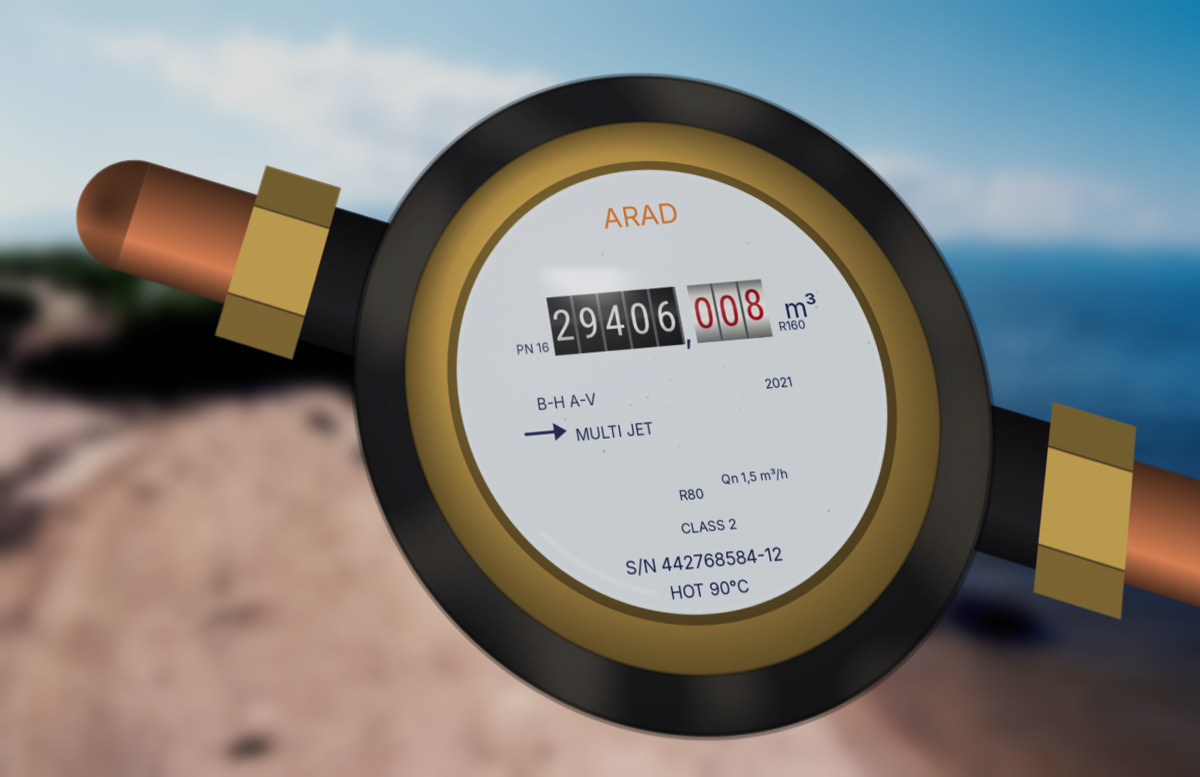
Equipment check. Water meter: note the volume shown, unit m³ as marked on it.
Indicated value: 29406.008 m³
